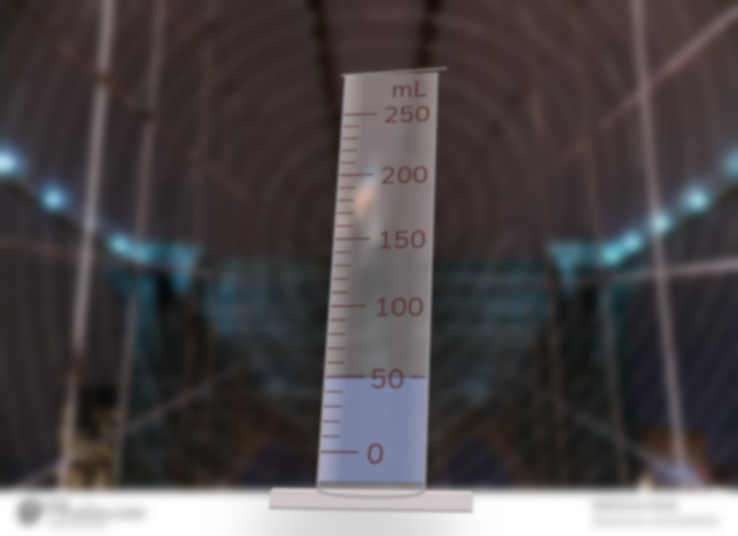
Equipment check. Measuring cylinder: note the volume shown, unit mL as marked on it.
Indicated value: 50 mL
